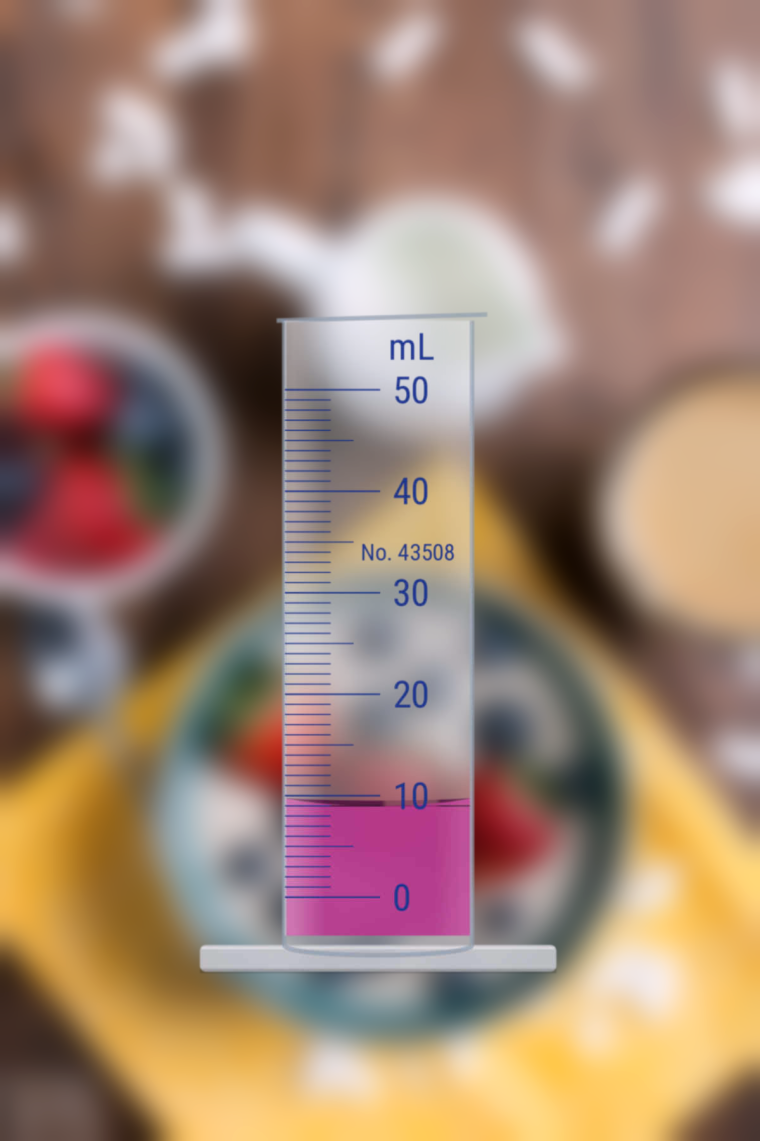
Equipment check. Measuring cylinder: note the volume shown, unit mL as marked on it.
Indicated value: 9 mL
